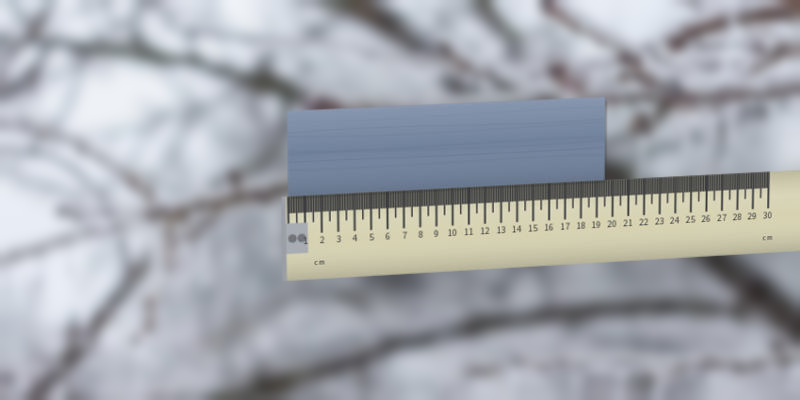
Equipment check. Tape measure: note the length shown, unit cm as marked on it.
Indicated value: 19.5 cm
